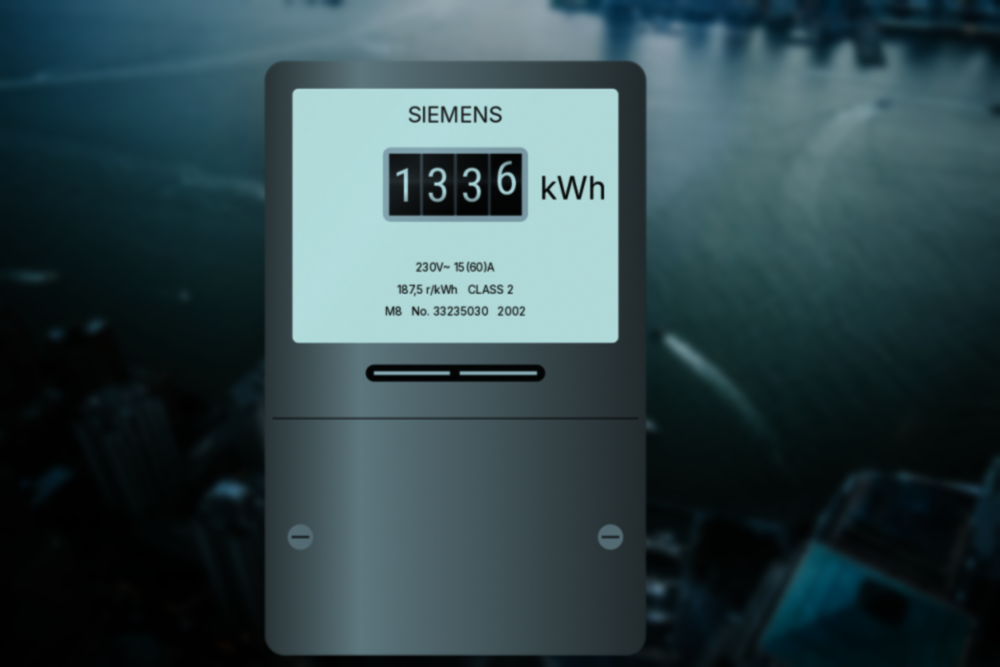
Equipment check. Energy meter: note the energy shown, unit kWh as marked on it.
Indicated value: 1336 kWh
